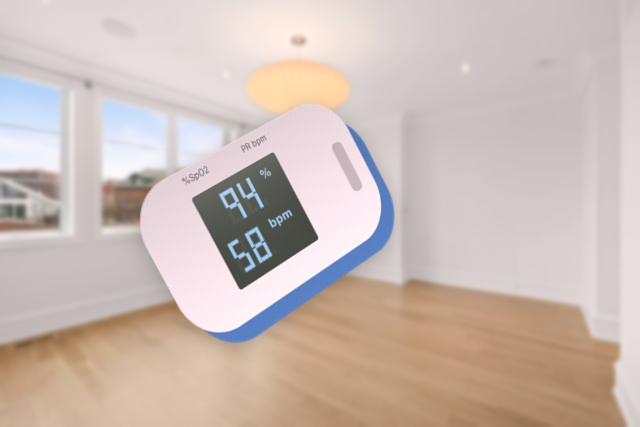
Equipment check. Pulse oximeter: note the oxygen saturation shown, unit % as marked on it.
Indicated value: 94 %
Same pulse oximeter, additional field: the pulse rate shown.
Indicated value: 58 bpm
